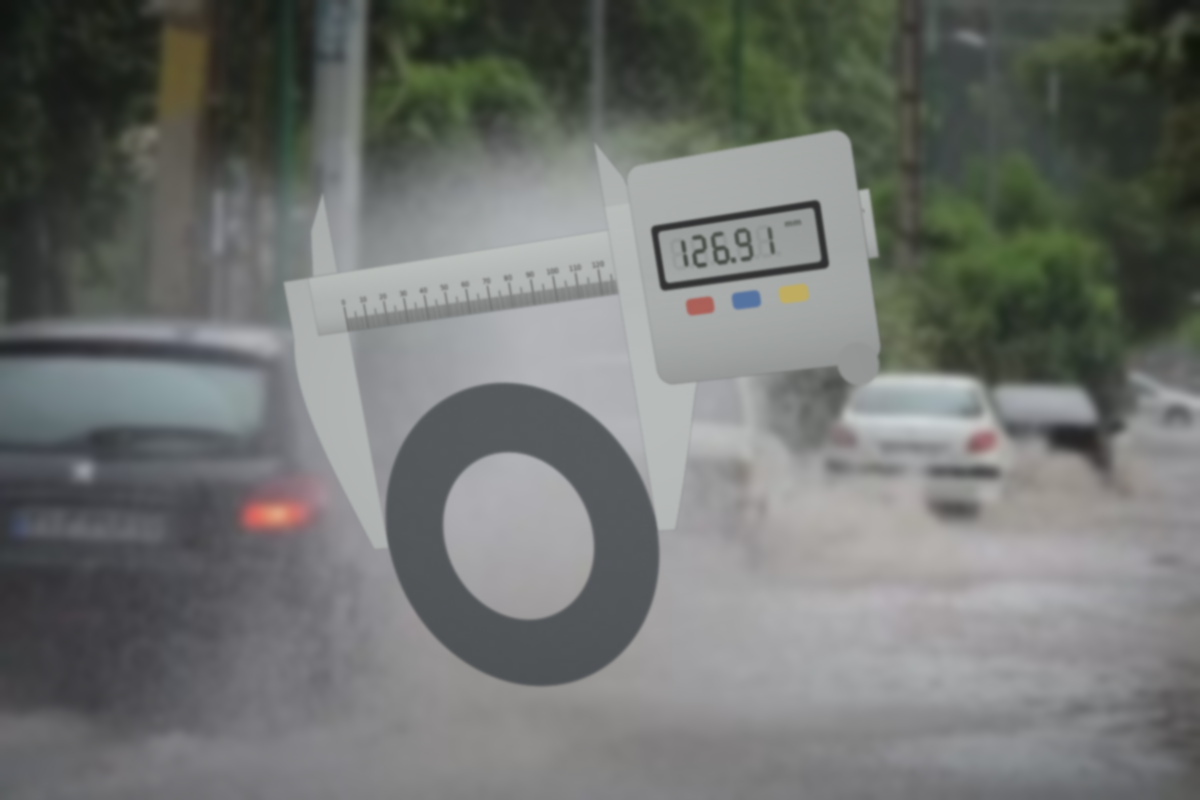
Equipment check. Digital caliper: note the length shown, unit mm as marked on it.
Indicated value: 126.91 mm
